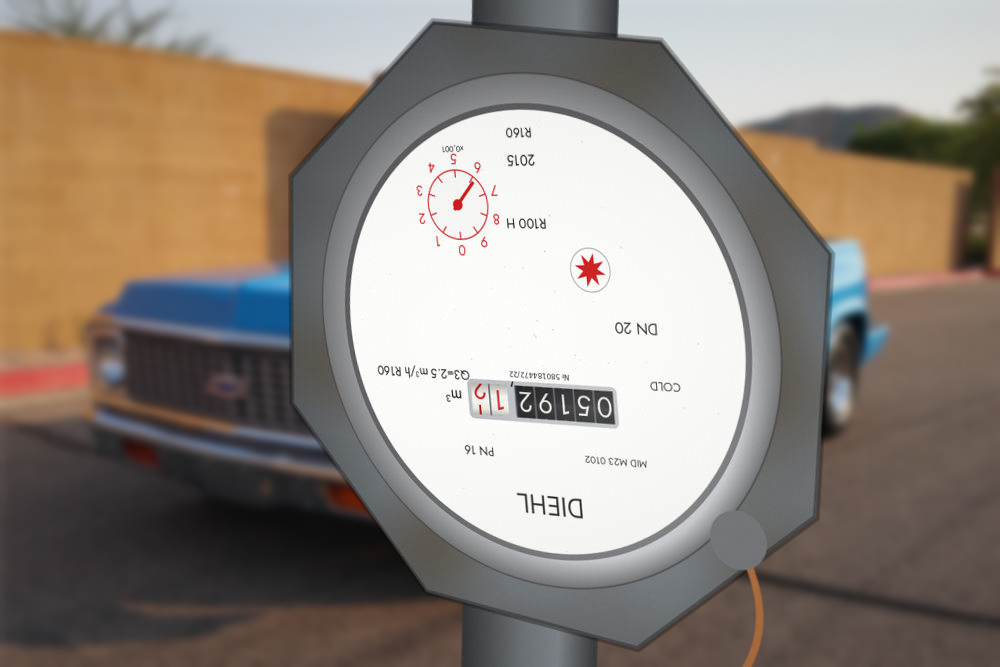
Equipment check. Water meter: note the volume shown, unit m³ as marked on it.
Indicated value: 5192.116 m³
